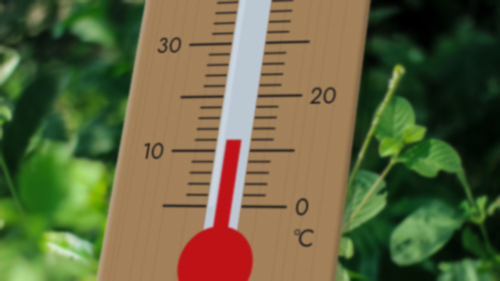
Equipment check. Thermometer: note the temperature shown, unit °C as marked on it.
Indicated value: 12 °C
